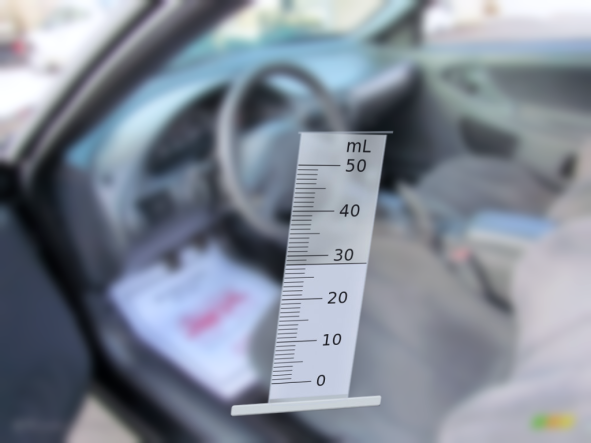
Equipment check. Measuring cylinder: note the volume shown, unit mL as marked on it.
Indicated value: 28 mL
